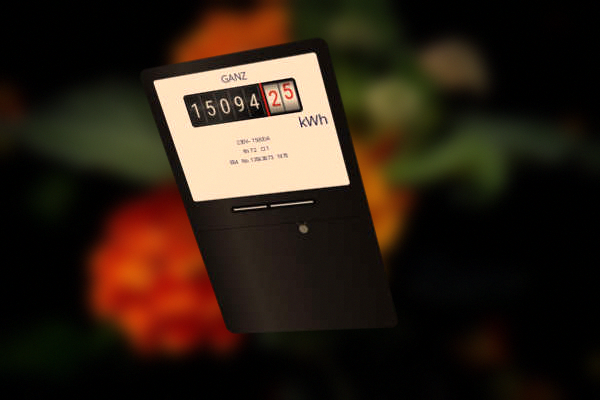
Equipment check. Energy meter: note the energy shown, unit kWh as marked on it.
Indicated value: 15094.25 kWh
